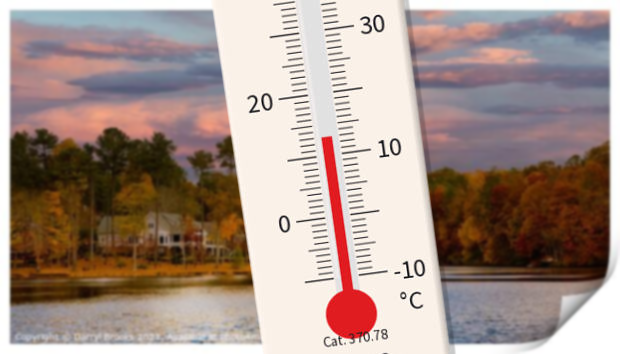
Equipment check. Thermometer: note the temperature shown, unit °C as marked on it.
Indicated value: 13 °C
